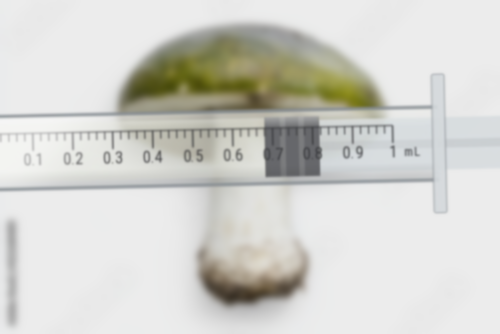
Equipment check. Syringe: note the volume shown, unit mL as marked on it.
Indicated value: 0.68 mL
